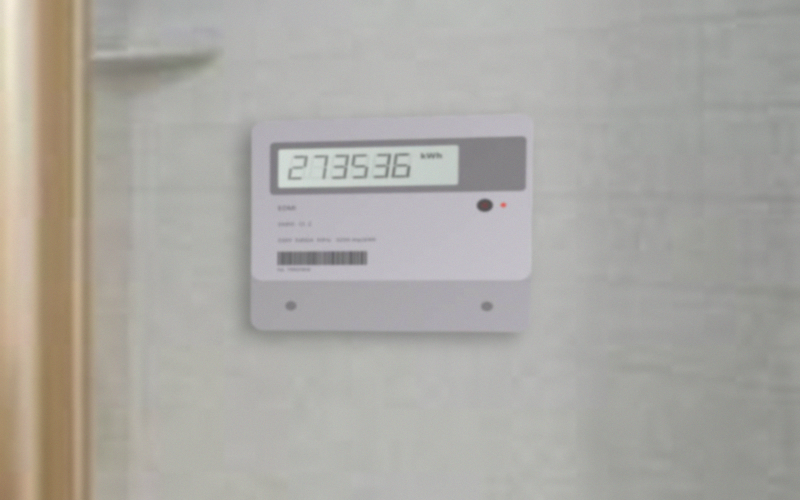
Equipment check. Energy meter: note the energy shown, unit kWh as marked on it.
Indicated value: 273536 kWh
